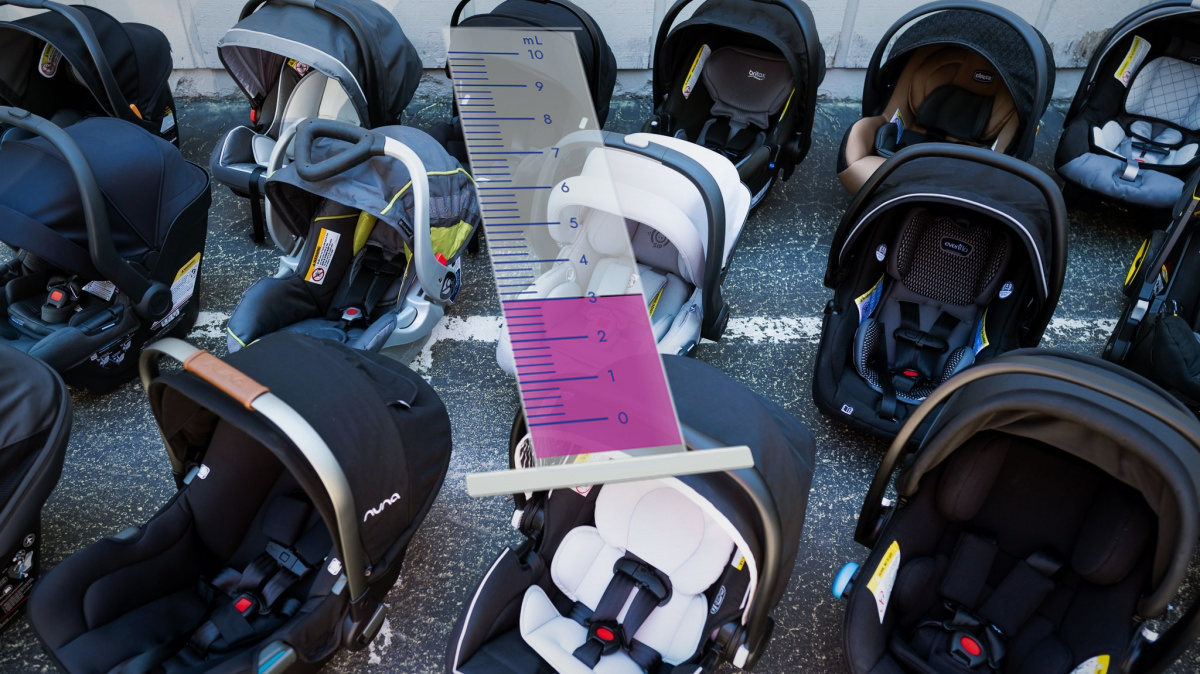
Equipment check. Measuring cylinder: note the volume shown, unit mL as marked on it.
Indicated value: 3 mL
